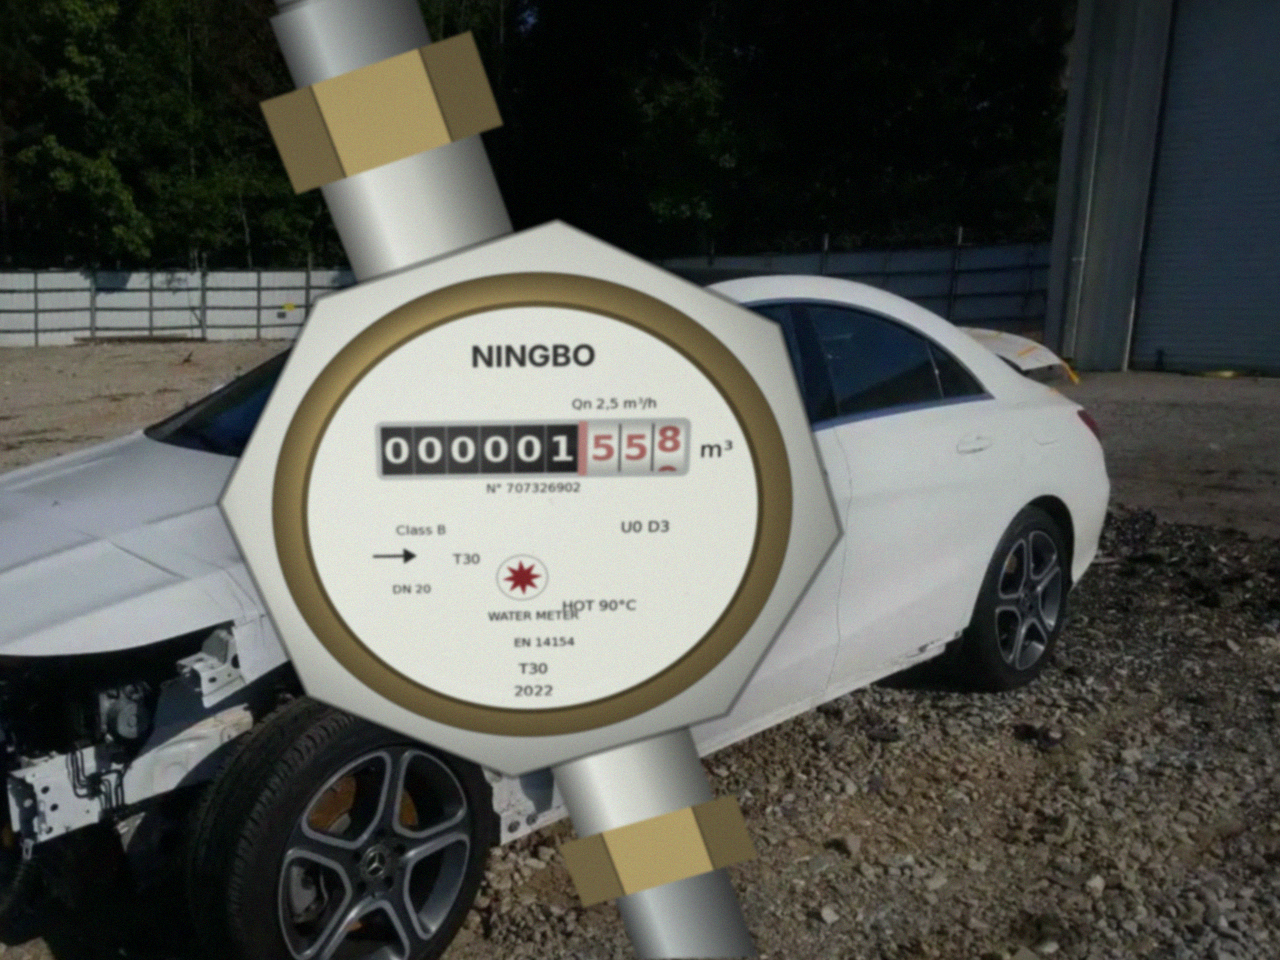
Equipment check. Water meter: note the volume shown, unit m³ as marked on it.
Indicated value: 1.558 m³
